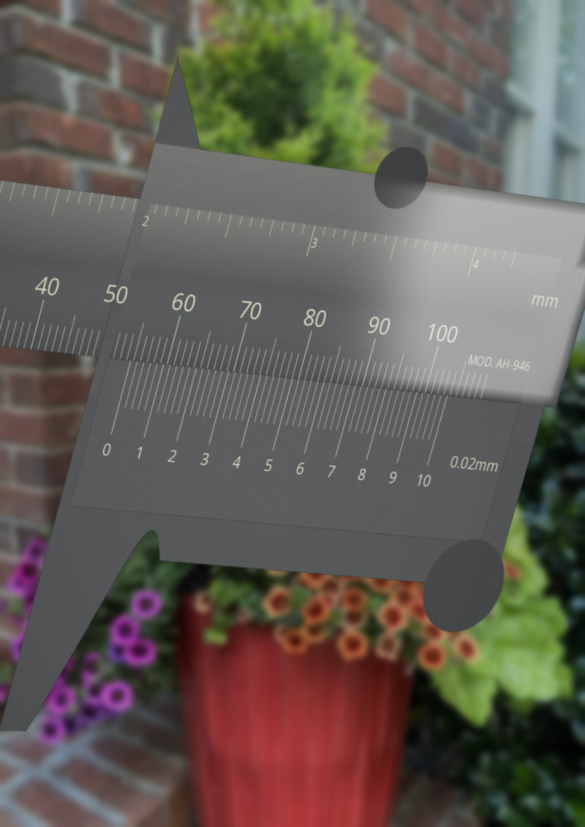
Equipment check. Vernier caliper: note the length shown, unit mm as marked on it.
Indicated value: 54.6 mm
